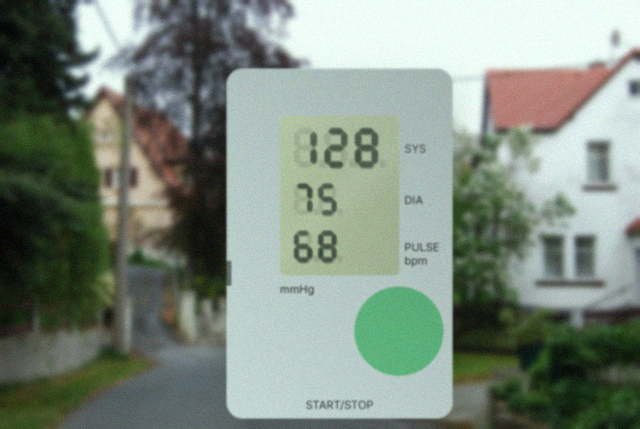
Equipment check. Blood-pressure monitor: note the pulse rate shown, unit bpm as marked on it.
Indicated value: 68 bpm
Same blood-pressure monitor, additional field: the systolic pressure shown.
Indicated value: 128 mmHg
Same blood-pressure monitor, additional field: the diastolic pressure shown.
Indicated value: 75 mmHg
